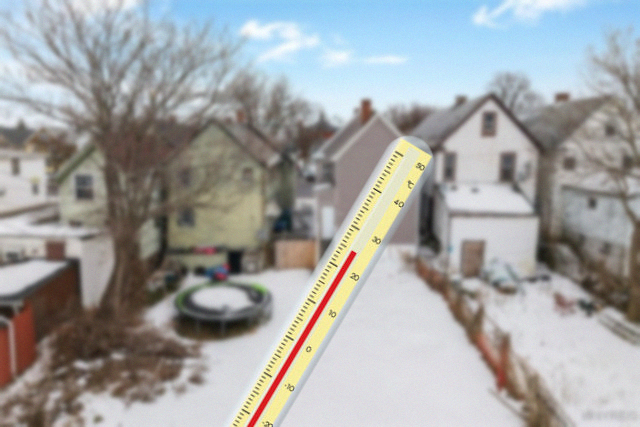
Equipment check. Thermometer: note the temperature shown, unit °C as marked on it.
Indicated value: 25 °C
